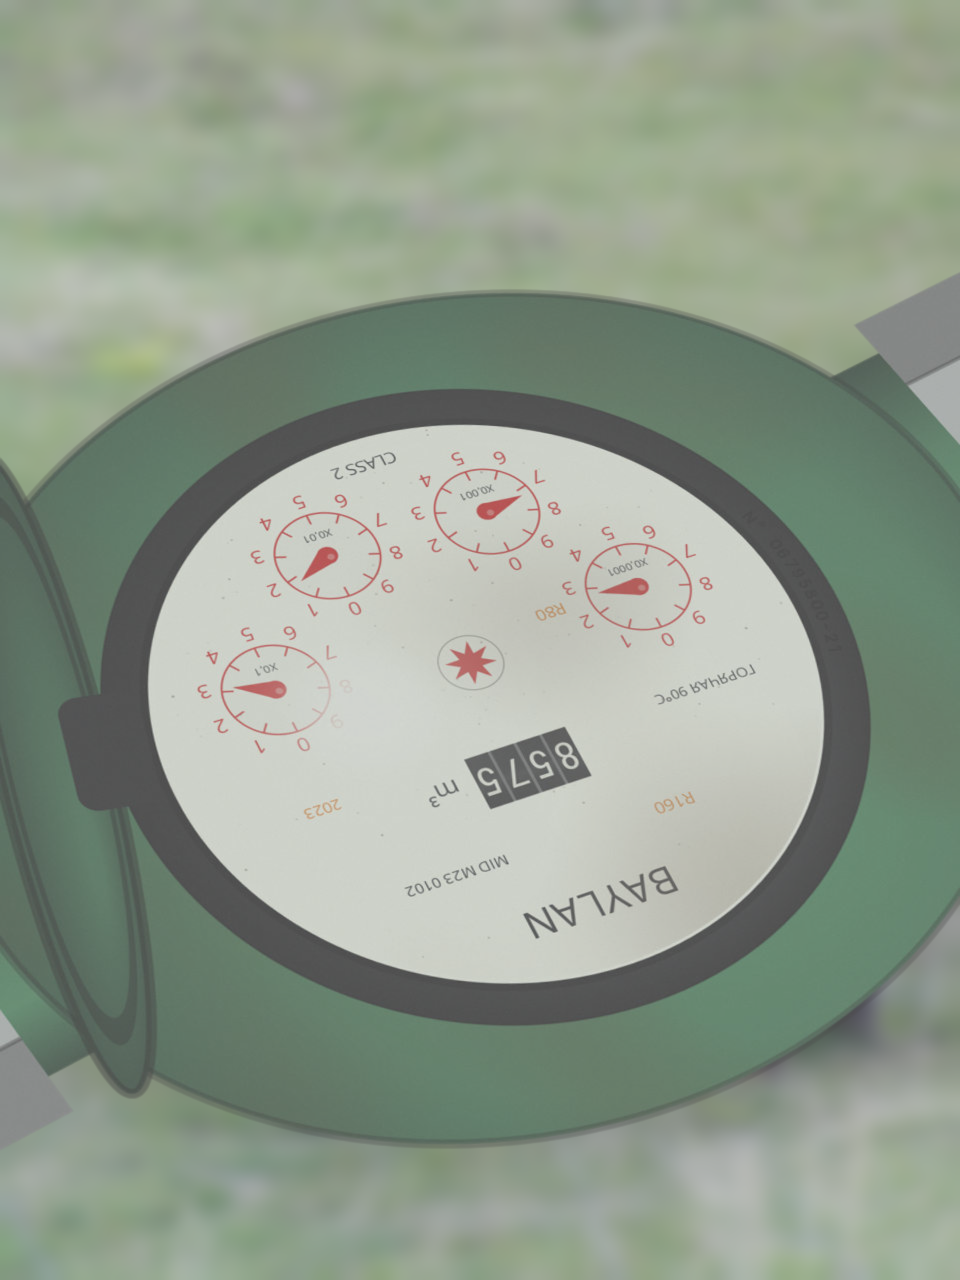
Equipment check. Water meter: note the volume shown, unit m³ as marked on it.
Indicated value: 8575.3172 m³
